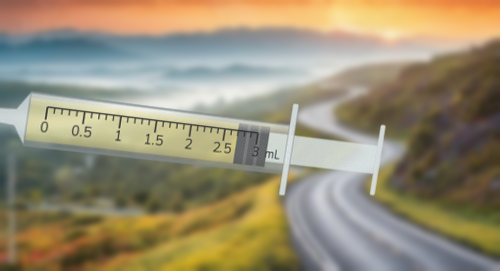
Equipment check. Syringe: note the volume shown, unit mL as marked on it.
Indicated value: 2.7 mL
